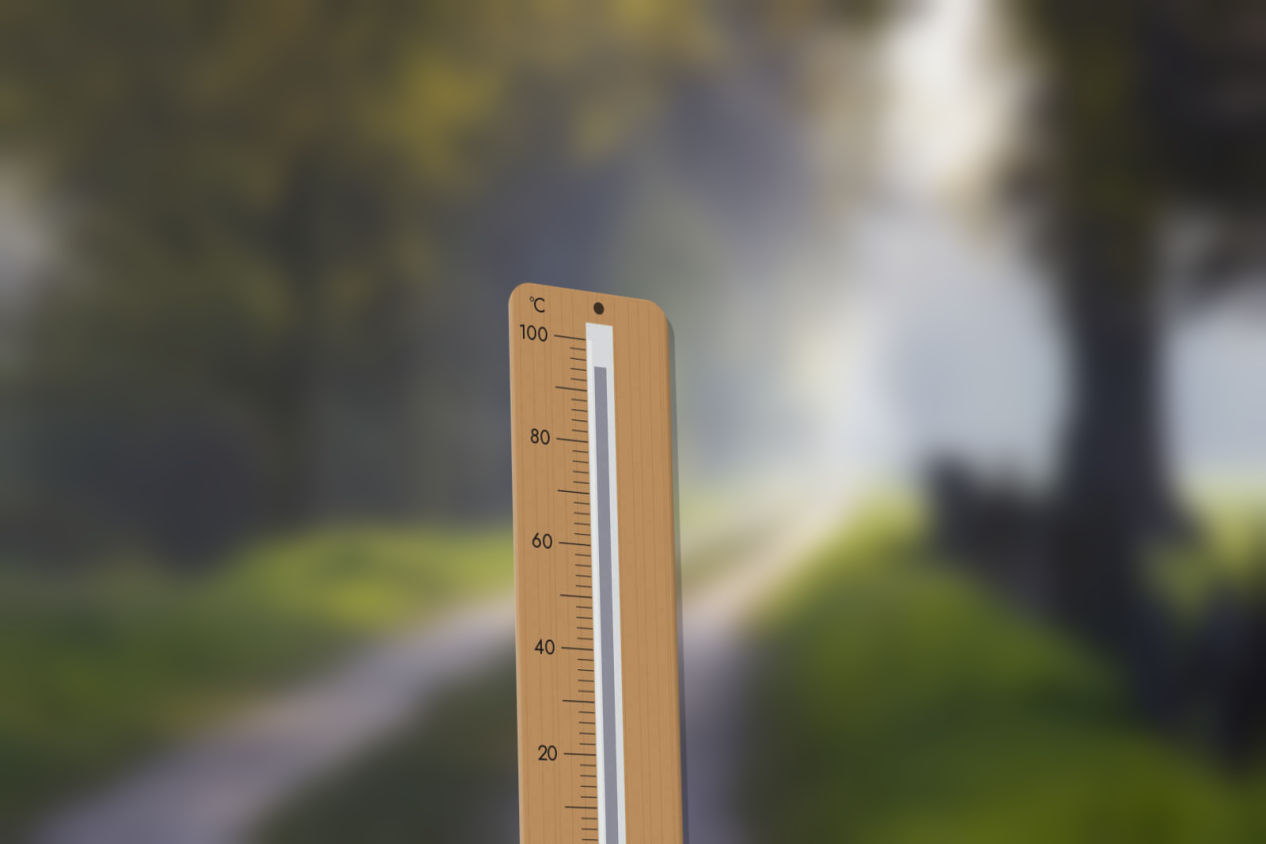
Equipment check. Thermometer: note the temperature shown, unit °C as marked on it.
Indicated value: 95 °C
